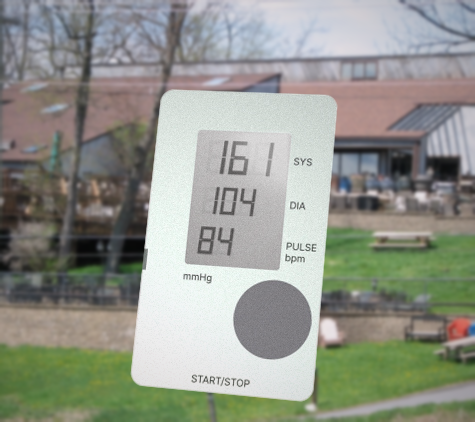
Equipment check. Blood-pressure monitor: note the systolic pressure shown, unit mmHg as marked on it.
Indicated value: 161 mmHg
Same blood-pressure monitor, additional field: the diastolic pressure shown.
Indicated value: 104 mmHg
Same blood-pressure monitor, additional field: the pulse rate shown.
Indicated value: 84 bpm
